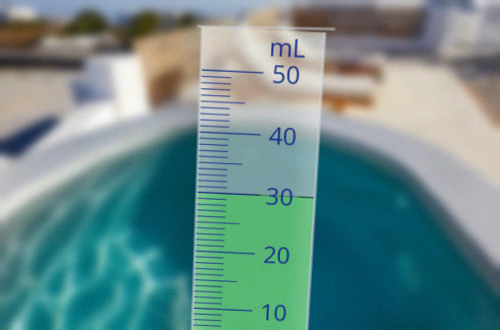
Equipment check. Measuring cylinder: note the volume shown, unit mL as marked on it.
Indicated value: 30 mL
